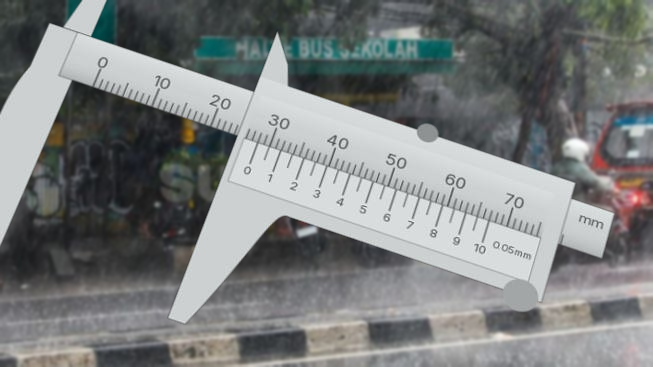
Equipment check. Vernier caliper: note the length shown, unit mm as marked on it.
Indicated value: 28.0 mm
